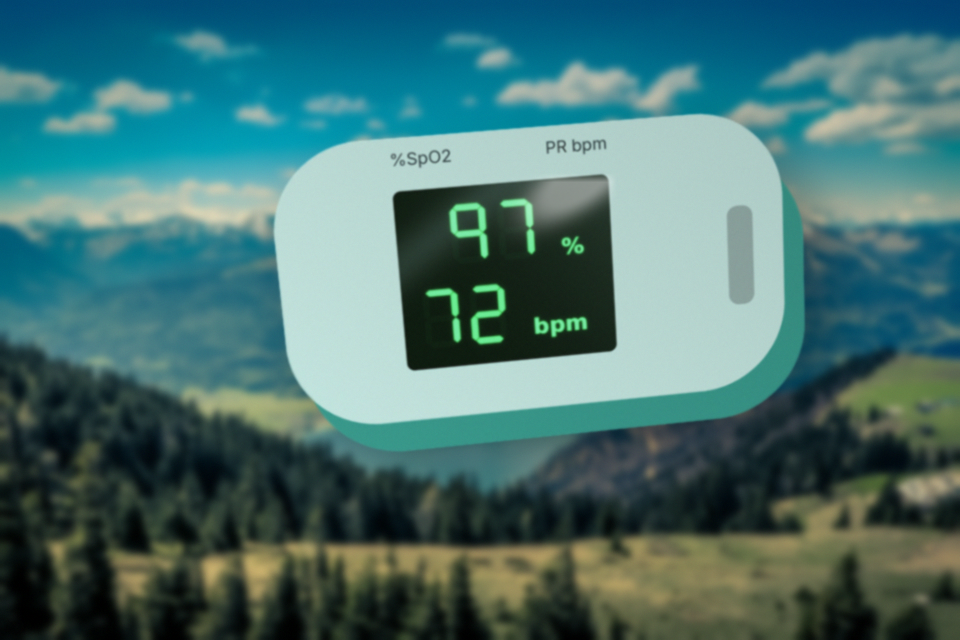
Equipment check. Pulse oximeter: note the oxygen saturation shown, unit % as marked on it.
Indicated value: 97 %
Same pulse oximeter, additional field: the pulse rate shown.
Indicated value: 72 bpm
